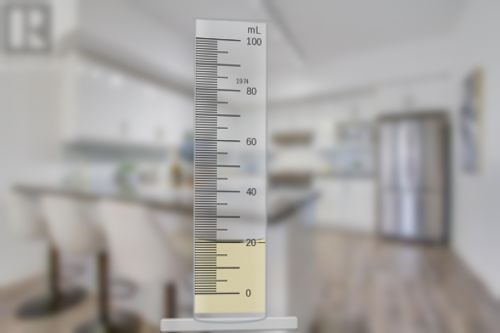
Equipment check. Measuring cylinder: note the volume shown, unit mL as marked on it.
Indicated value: 20 mL
